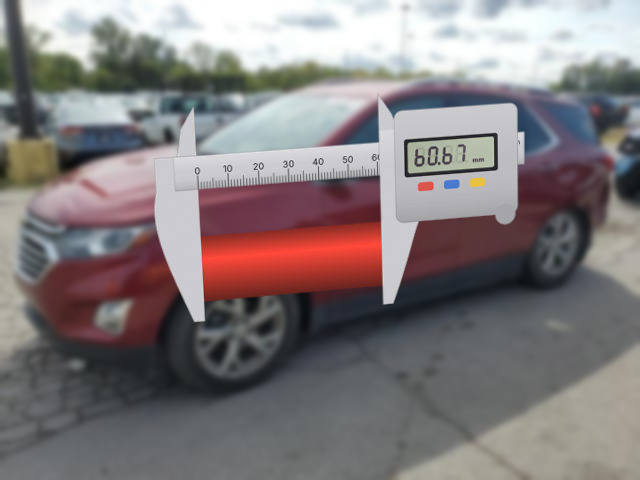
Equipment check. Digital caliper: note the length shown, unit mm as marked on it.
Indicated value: 60.67 mm
